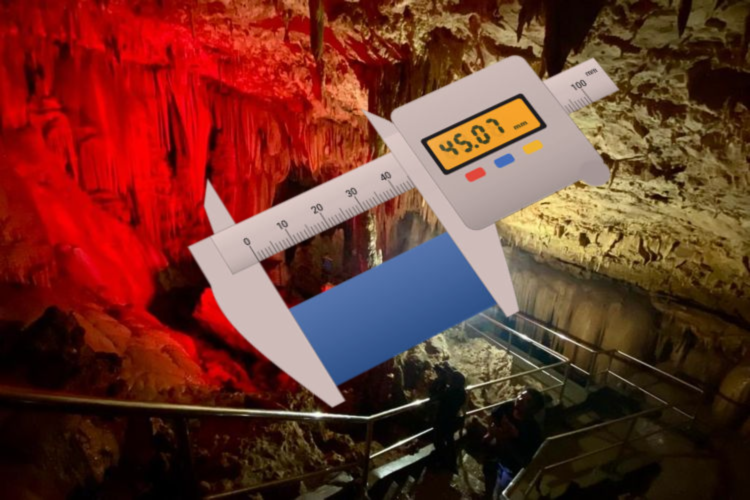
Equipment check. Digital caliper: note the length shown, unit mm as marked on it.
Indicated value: 45.07 mm
